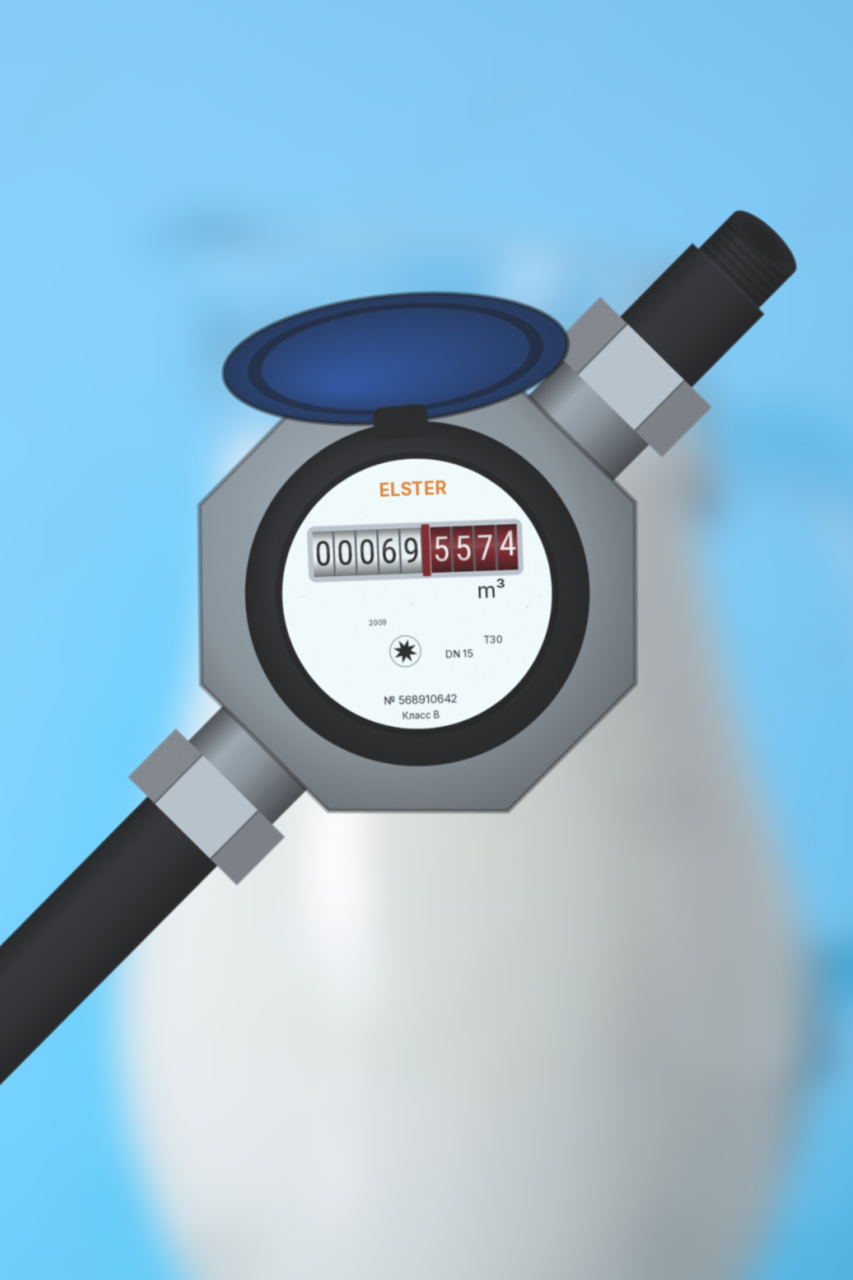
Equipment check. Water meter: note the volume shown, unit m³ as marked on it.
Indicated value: 69.5574 m³
